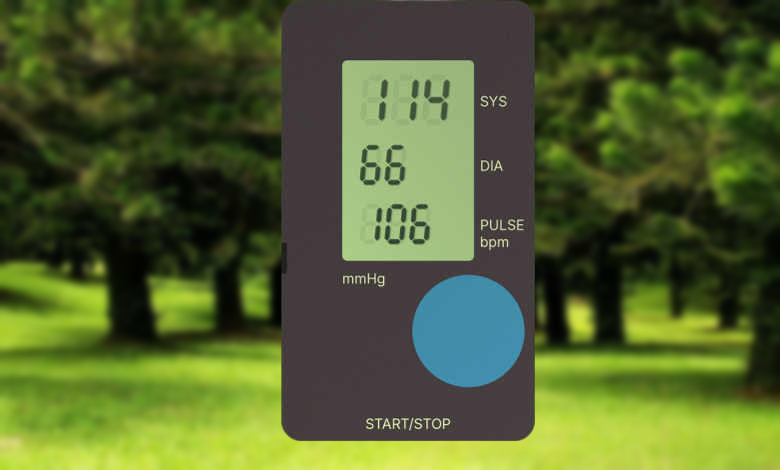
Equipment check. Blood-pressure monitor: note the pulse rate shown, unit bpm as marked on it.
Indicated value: 106 bpm
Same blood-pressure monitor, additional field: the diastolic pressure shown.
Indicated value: 66 mmHg
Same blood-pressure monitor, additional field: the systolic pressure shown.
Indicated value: 114 mmHg
